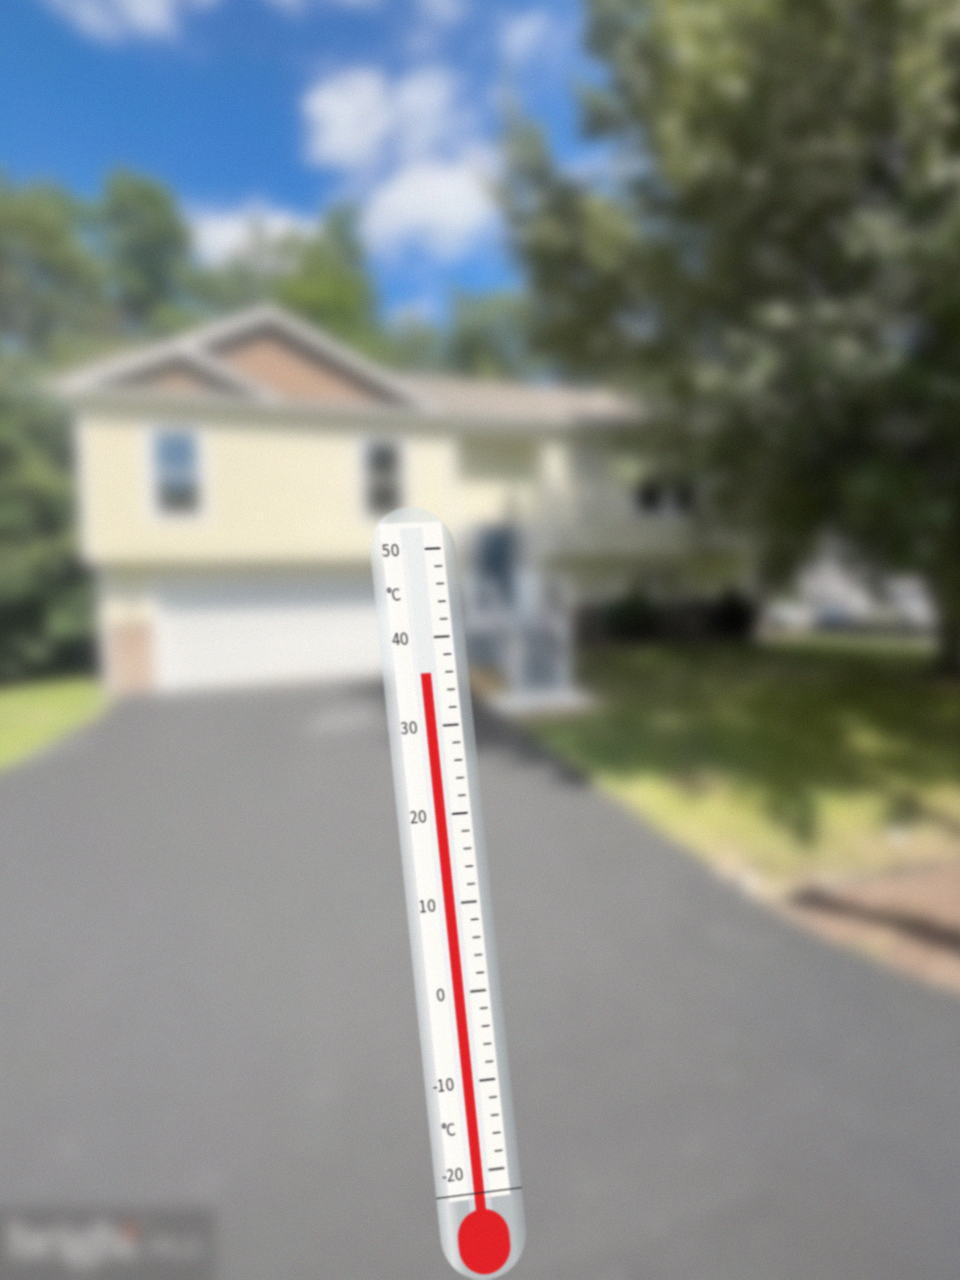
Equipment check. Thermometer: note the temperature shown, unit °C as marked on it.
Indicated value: 36 °C
